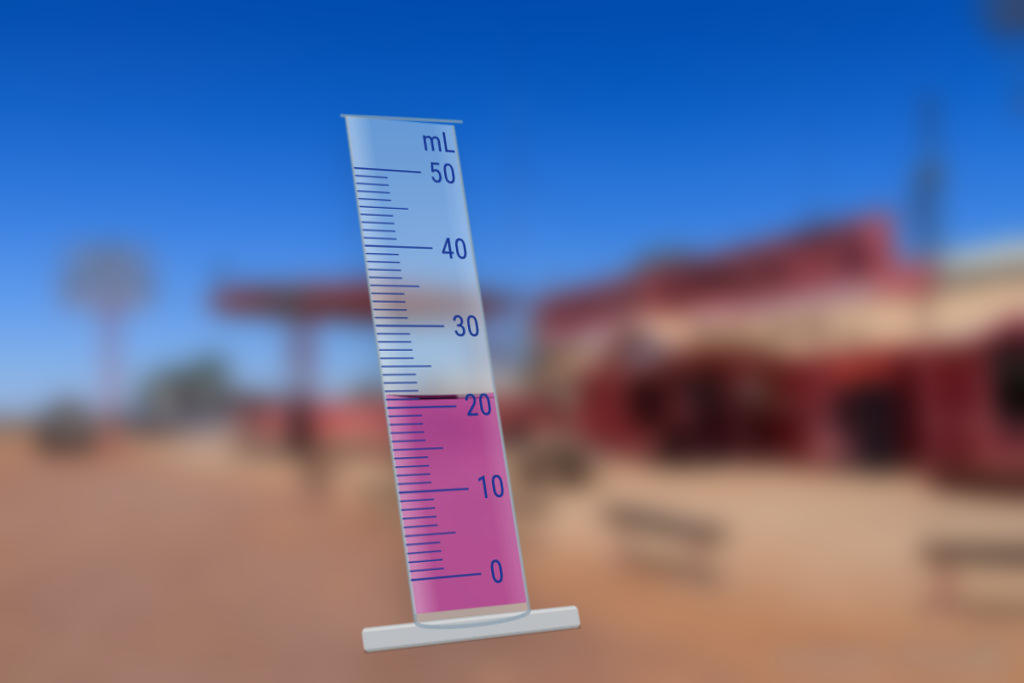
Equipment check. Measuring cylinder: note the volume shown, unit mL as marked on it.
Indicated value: 21 mL
